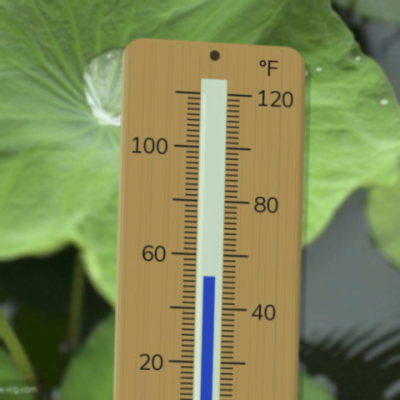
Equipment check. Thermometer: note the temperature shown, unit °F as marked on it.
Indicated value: 52 °F
